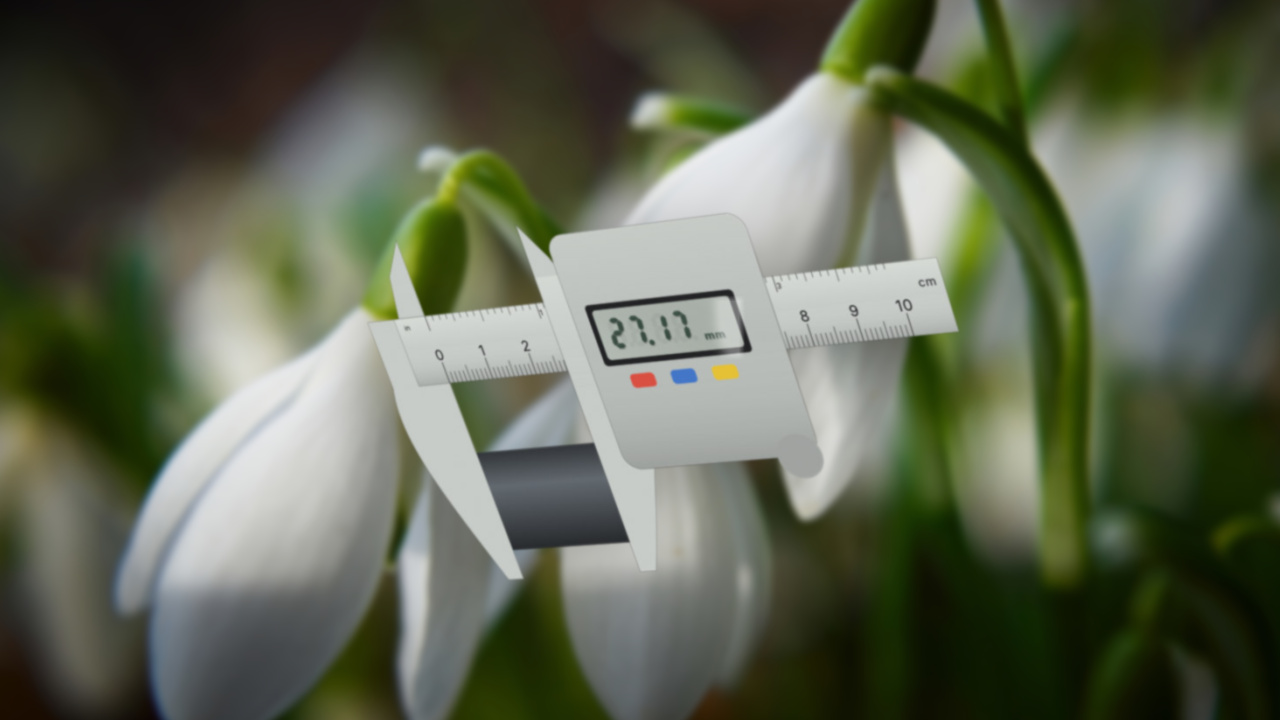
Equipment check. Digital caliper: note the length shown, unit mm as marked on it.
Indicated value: 27.17 mm
